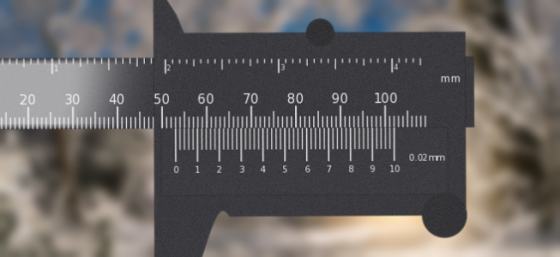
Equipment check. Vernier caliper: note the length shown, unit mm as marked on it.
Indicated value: 53.0 mm
